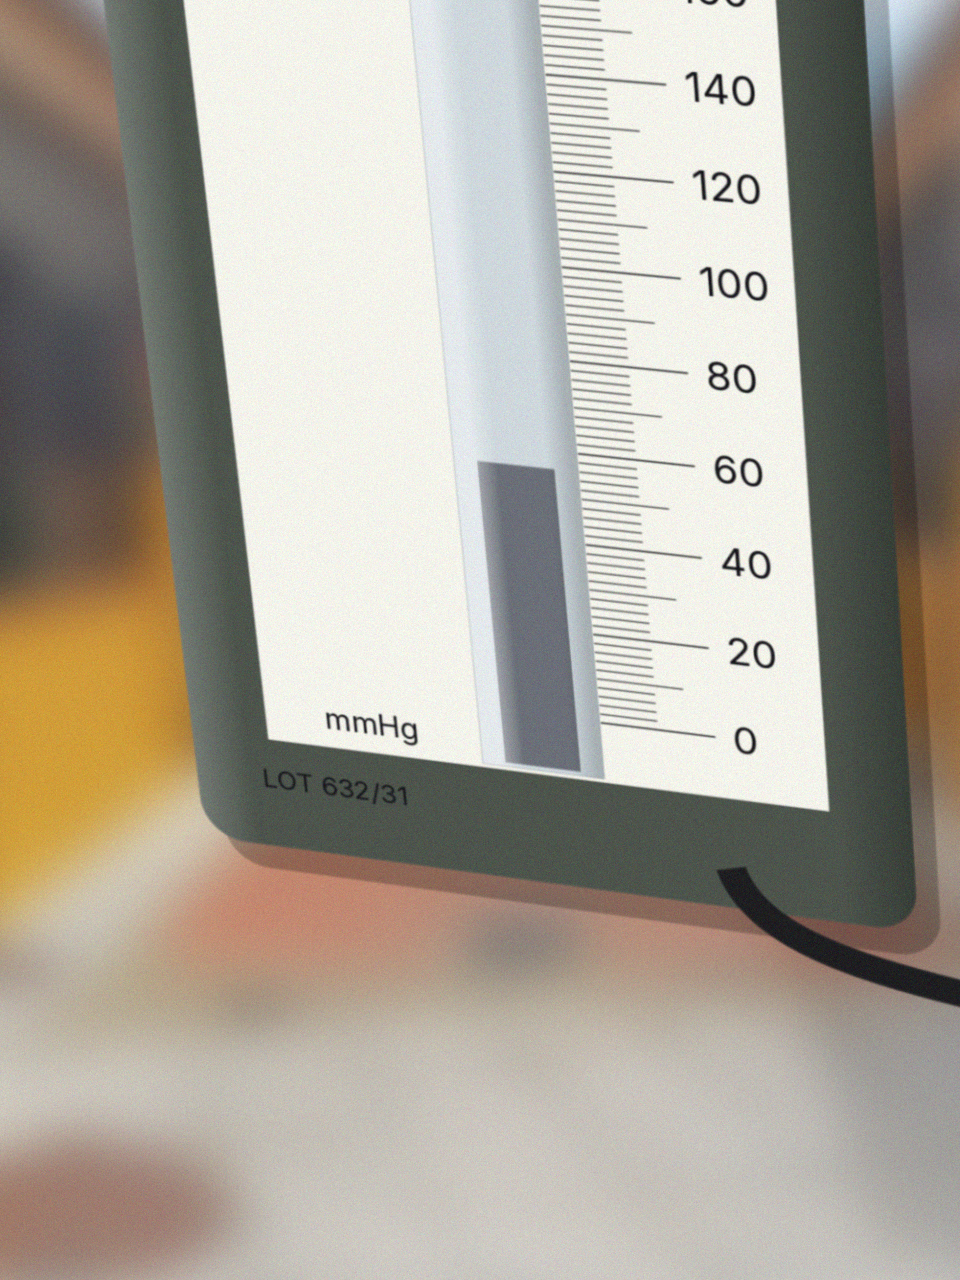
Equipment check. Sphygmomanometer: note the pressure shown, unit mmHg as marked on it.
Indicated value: 56 mmHg
